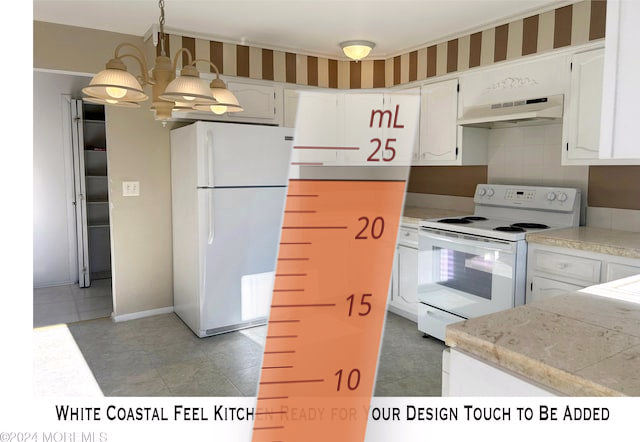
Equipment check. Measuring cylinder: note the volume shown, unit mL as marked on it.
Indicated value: 23 mL
